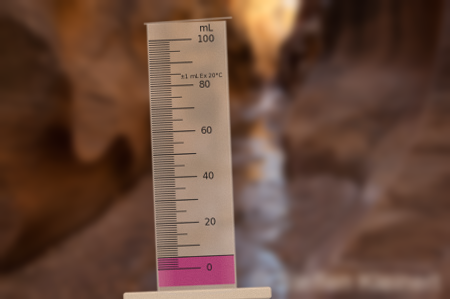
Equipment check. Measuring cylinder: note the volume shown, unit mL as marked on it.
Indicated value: 5 mL
